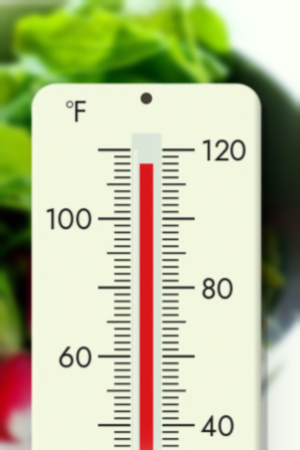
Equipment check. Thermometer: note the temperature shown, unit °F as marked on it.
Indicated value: 116 °F
